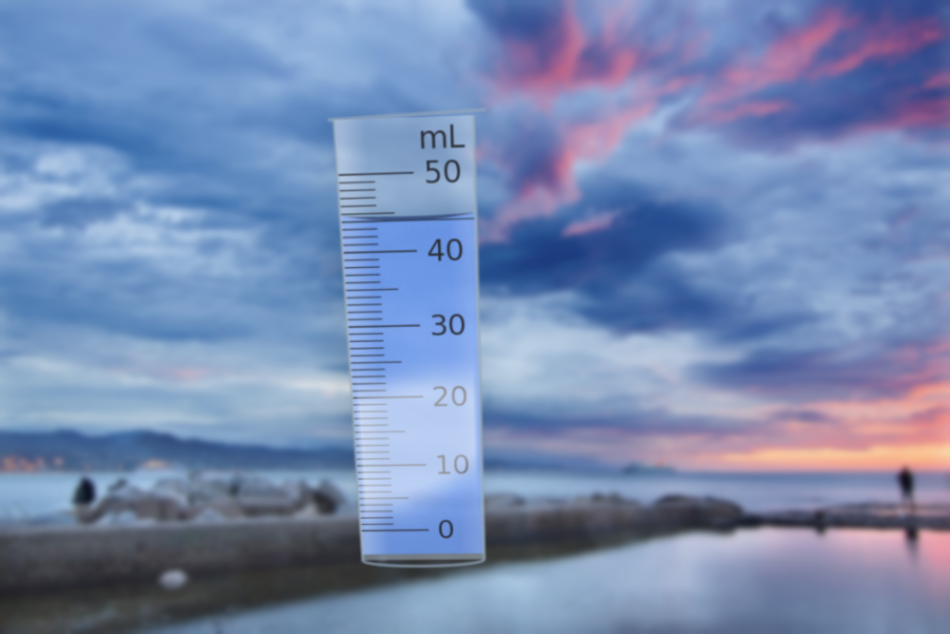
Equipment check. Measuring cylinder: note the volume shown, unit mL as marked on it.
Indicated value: 44 mL
